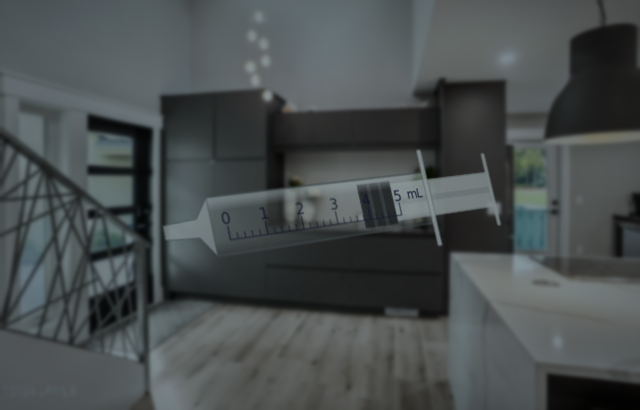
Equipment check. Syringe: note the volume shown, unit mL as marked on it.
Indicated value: 3.8 mL
